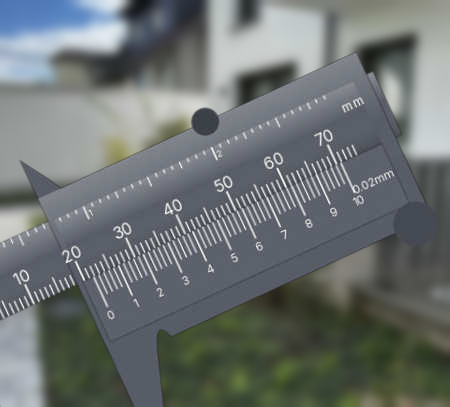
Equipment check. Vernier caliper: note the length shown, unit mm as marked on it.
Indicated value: 21.8 mm
